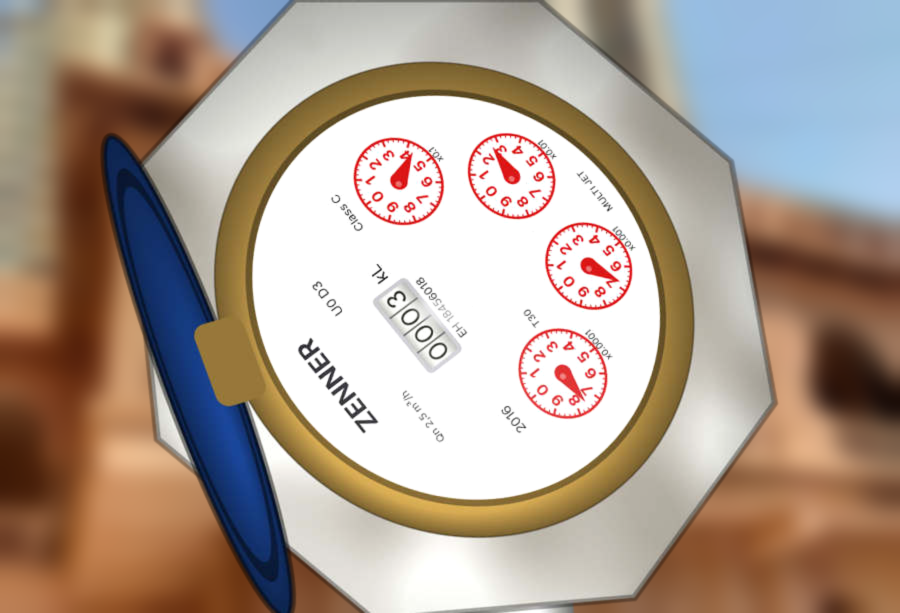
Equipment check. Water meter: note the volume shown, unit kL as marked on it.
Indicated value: 3.4267 kL
